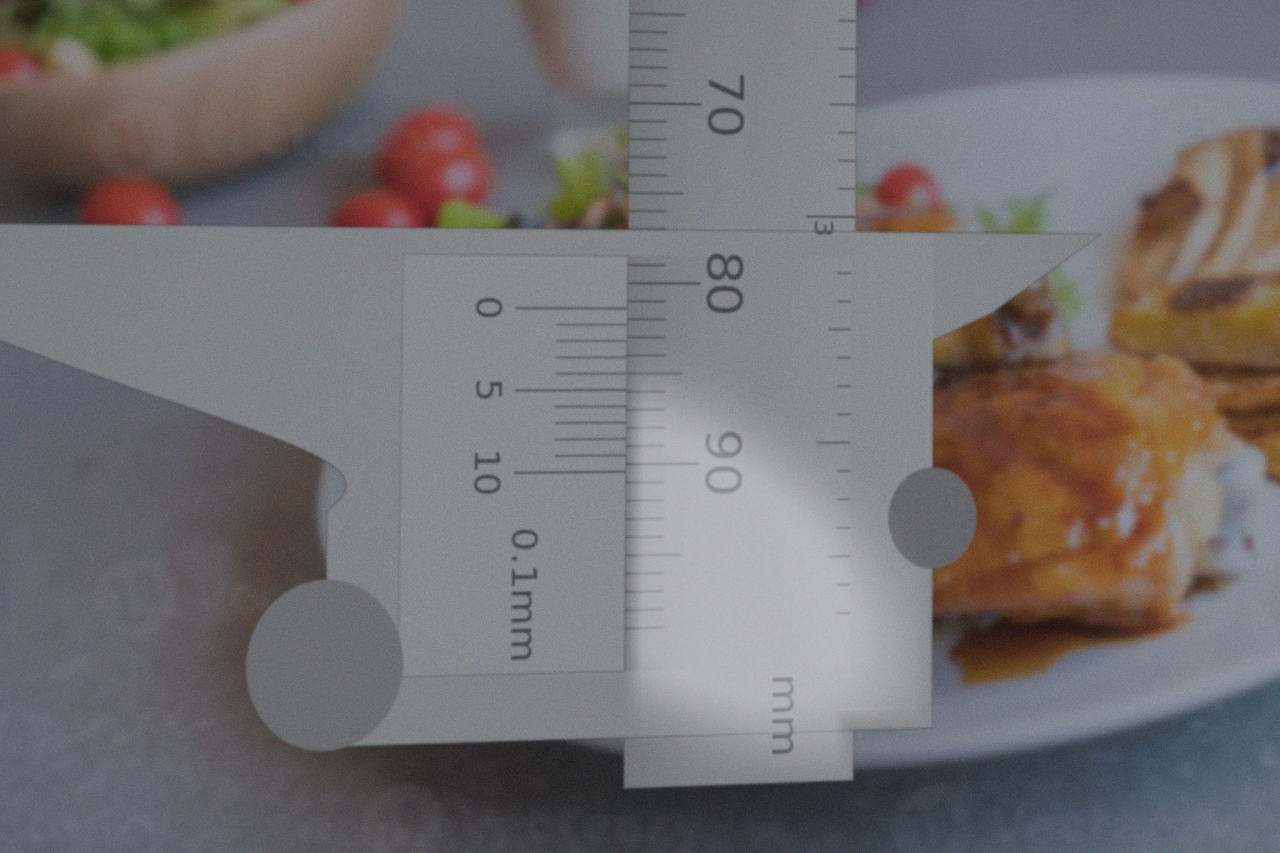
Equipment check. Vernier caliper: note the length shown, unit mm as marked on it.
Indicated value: 81.4 mm
